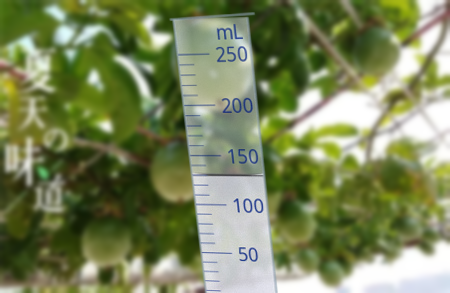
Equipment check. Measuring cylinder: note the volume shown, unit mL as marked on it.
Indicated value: 130 mL
